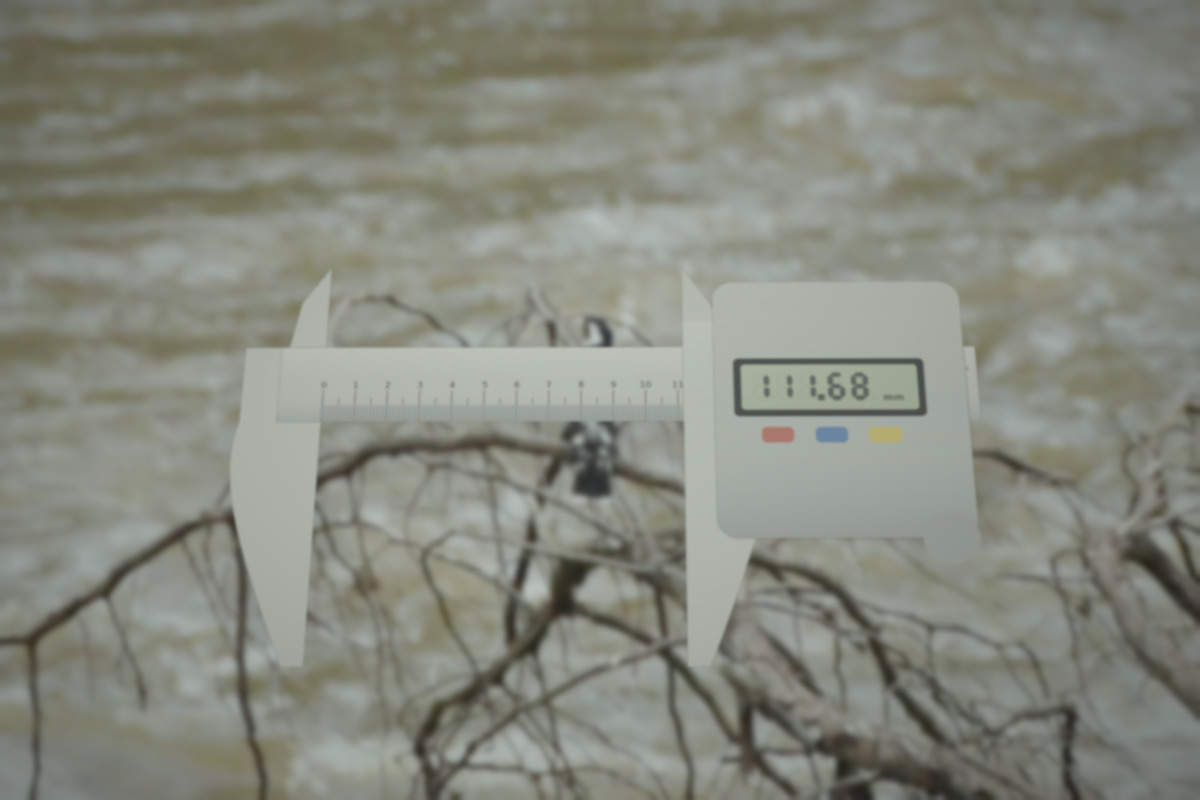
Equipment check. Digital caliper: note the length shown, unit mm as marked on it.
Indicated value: 111.68 mm
